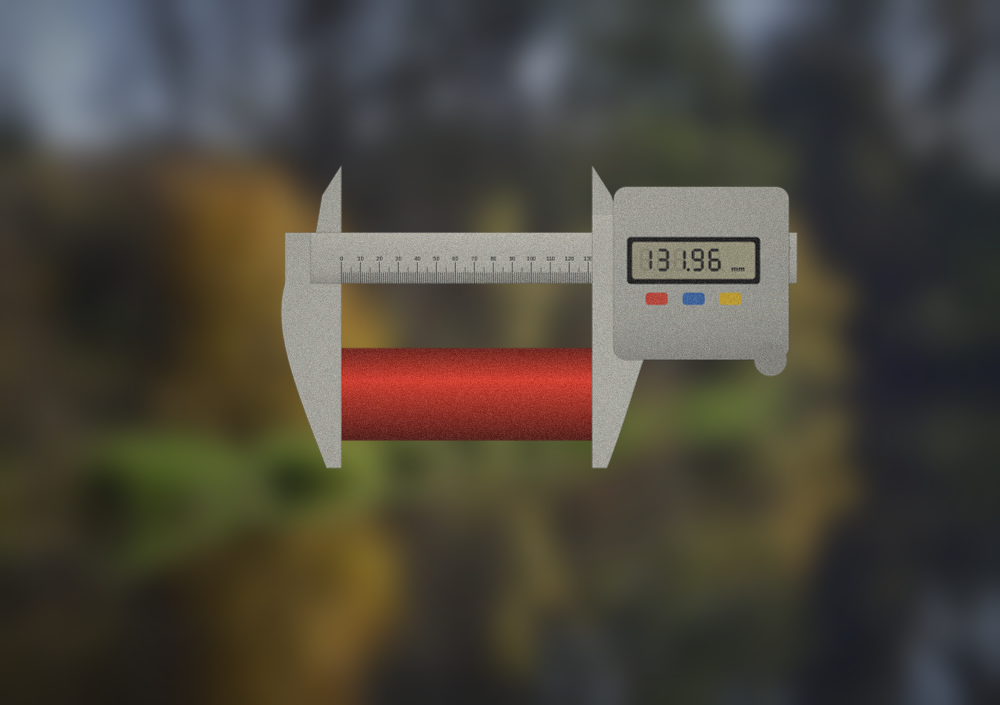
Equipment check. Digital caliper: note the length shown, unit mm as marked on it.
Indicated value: 131.96 mm
